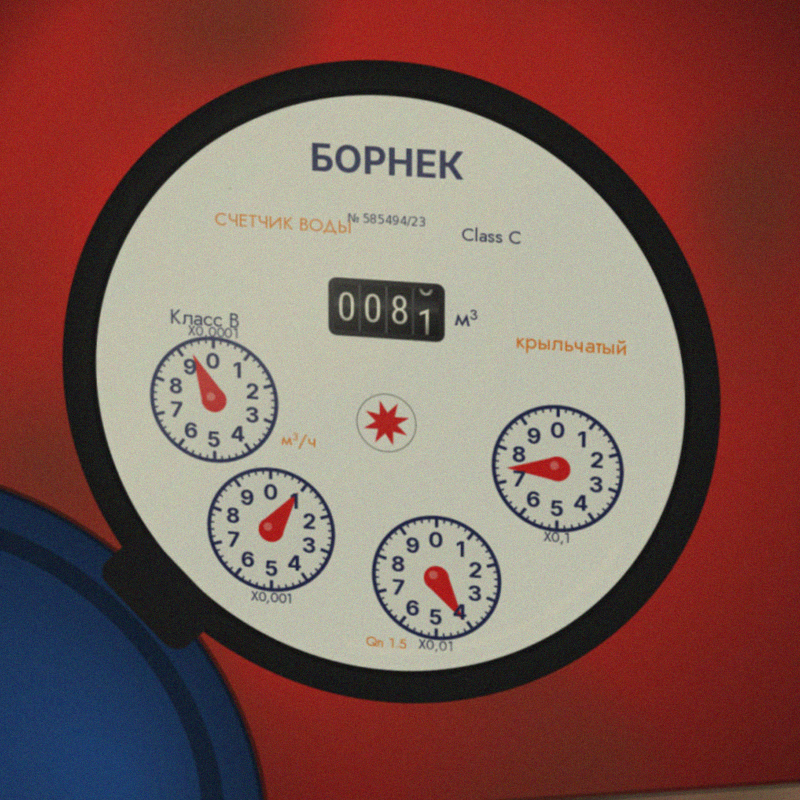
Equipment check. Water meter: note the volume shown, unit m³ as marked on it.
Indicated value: 80.7409 m³
